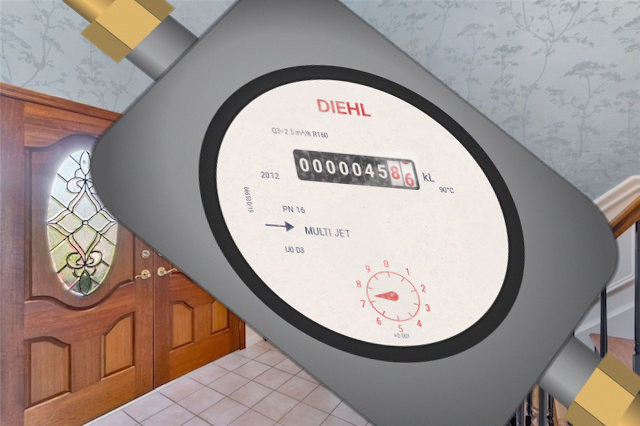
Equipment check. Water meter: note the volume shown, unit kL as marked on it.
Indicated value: 45.857 kL
